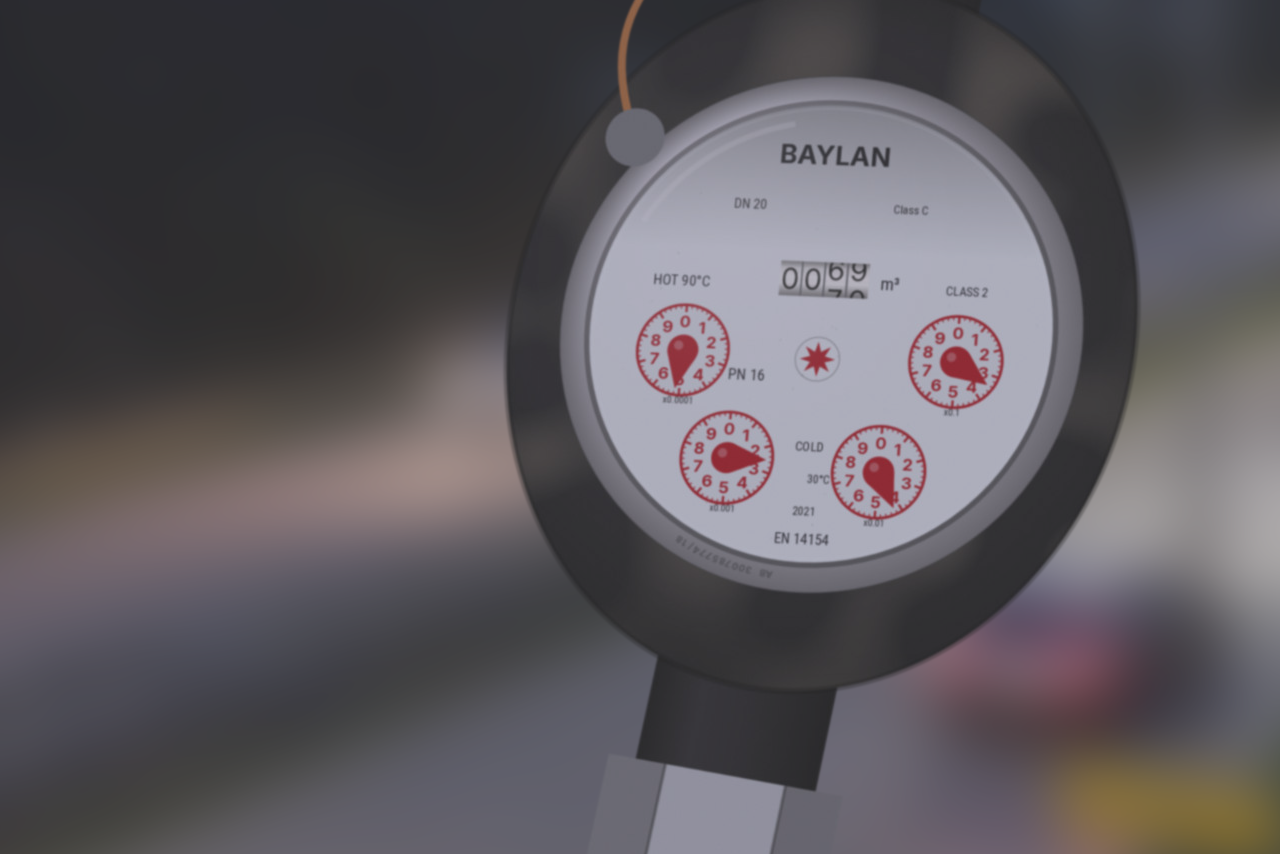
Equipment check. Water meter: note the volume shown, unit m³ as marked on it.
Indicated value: 69.3425 m³
